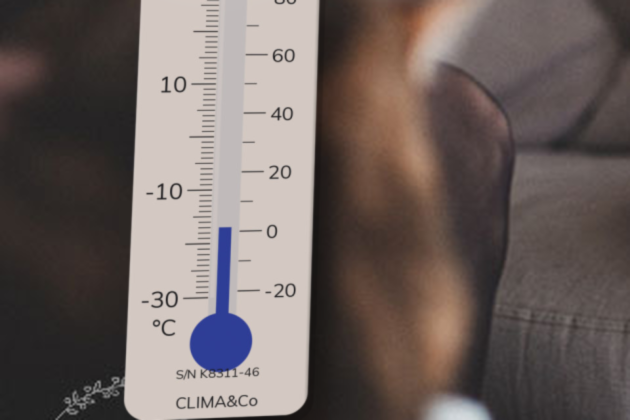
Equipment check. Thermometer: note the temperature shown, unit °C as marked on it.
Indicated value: -17 °C
